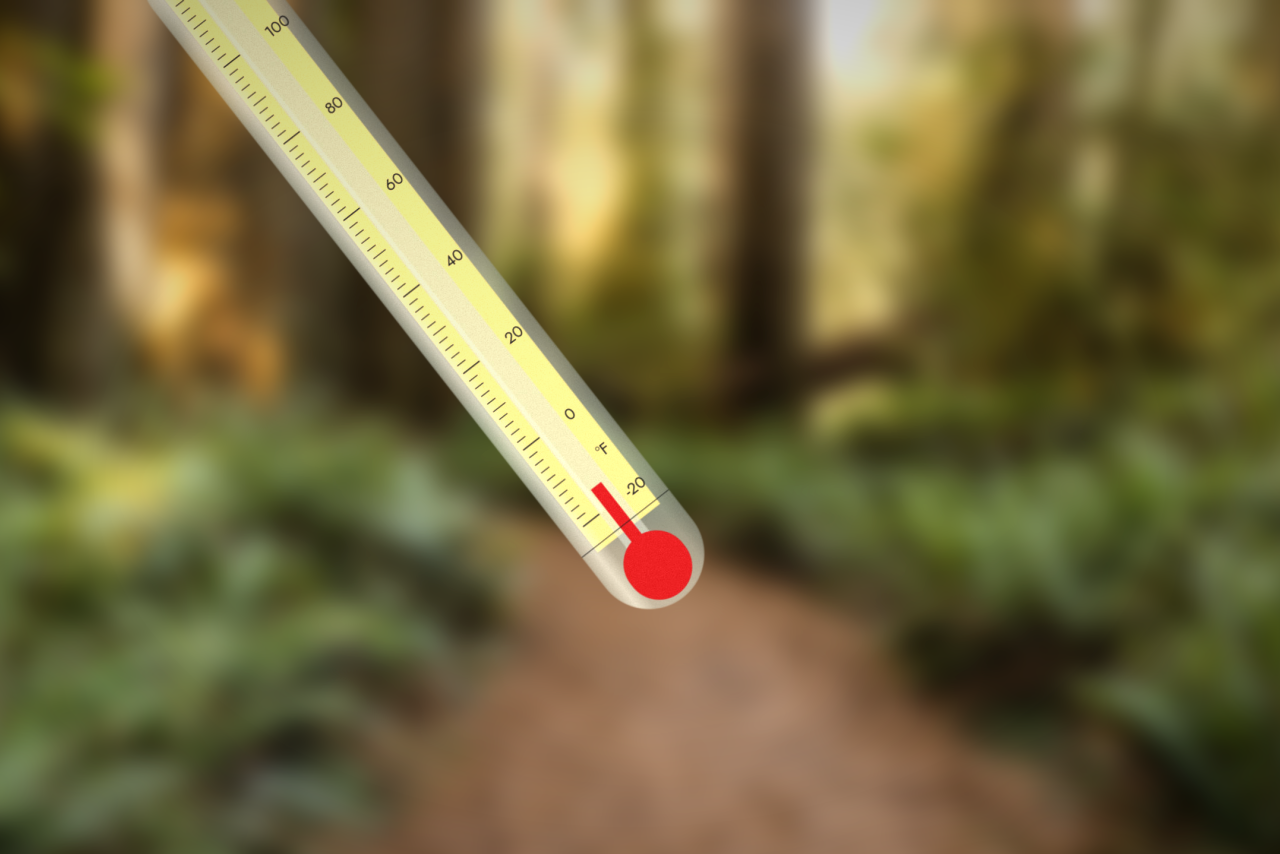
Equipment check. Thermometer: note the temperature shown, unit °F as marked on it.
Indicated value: -15 °F
